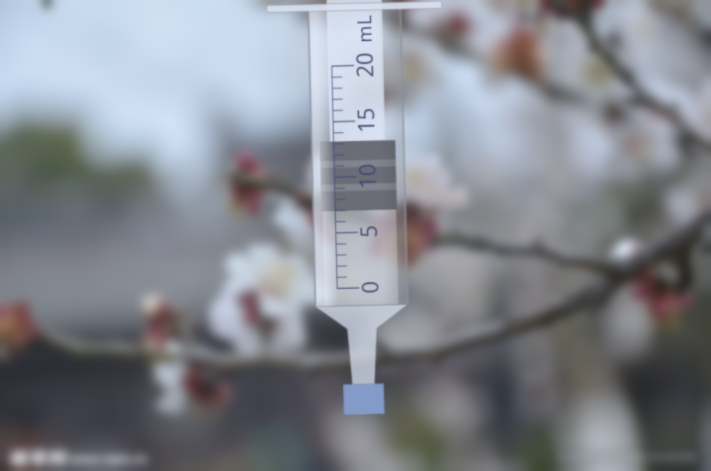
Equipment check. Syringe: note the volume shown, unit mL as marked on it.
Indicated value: 7 mL
